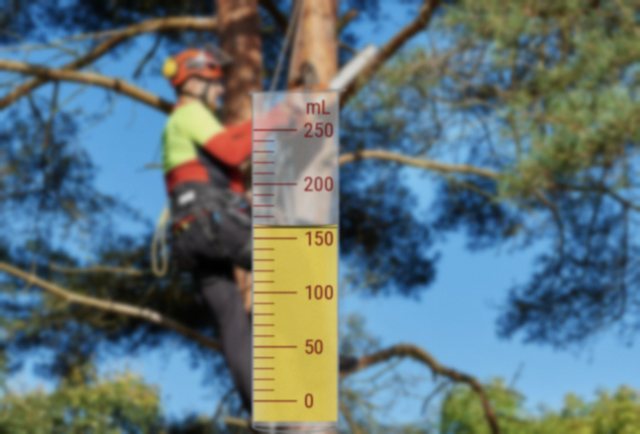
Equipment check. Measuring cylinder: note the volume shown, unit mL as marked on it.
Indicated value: 160 mL
